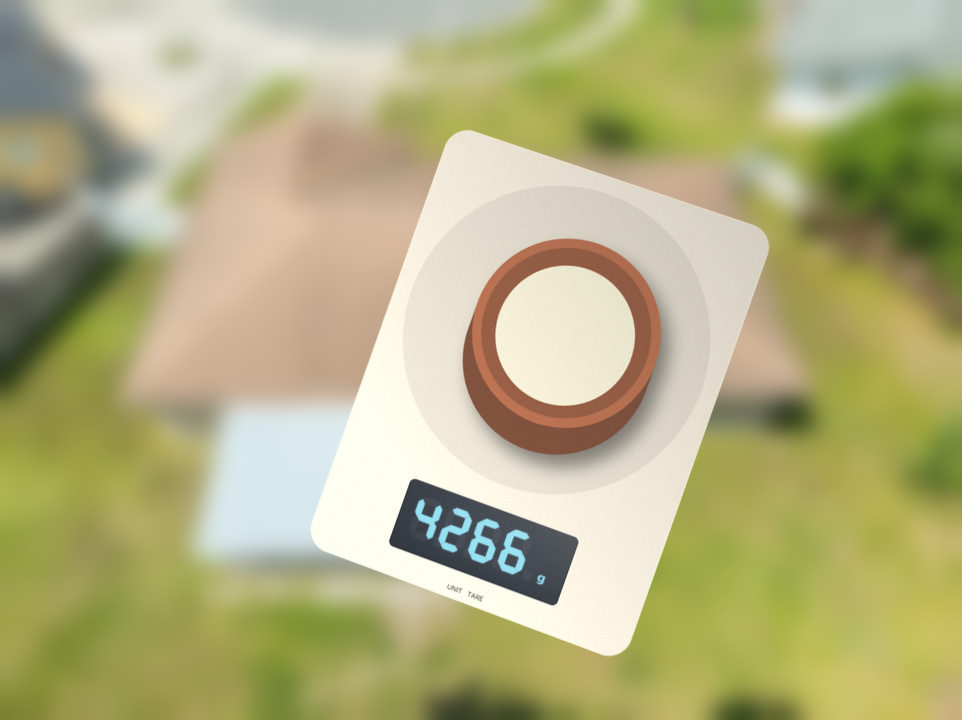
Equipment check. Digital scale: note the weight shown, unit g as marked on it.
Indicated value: 4266 g
